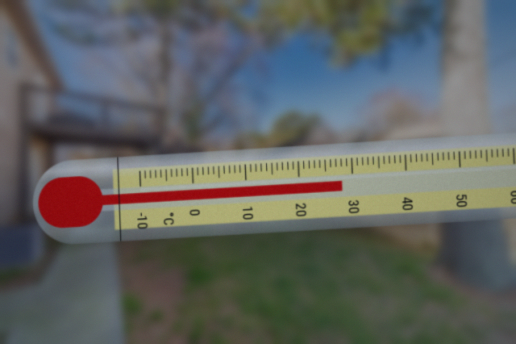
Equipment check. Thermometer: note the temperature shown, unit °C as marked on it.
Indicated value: 28 °C
